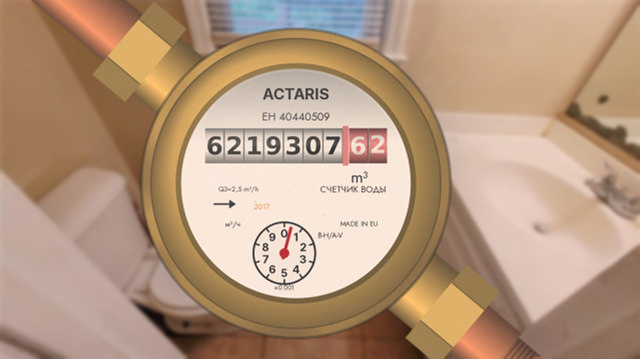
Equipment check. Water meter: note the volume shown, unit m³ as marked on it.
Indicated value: 6219307.620 m³
